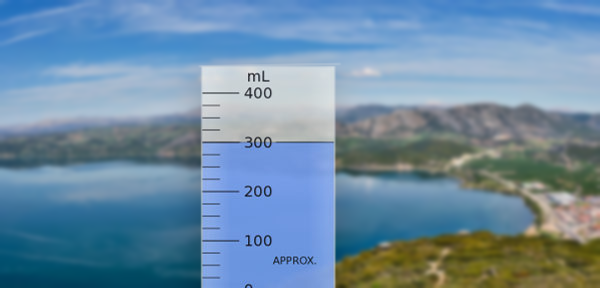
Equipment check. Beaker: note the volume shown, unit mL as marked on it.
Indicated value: 300 mL
